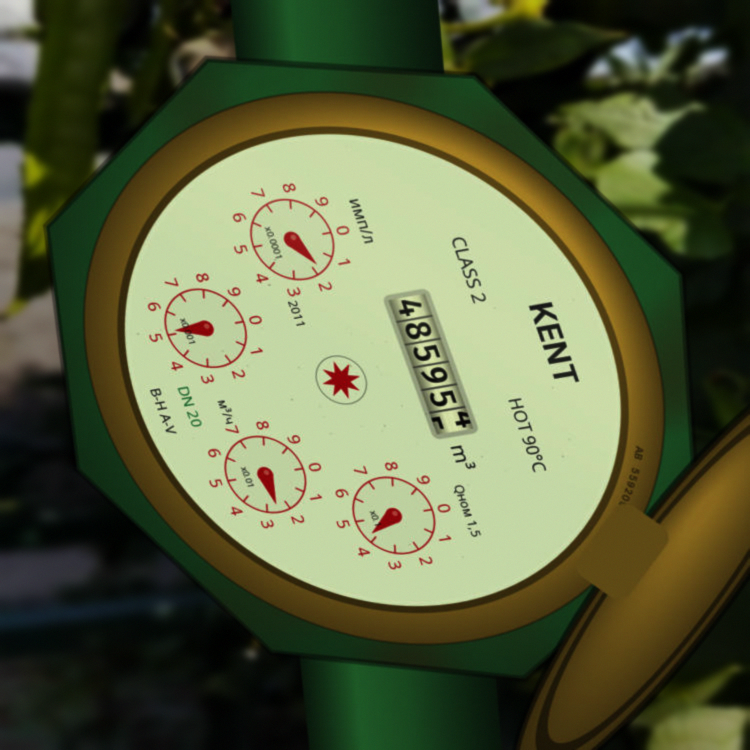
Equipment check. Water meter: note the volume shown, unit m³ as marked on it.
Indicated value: 485954.4251 m³
